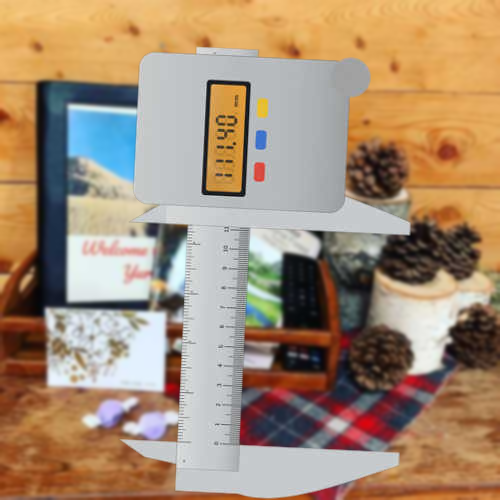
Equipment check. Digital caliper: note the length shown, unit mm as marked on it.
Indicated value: 111.40 mm
